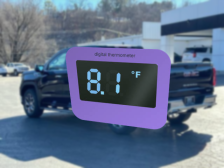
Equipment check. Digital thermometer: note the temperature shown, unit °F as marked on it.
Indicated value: 8.1 °F
